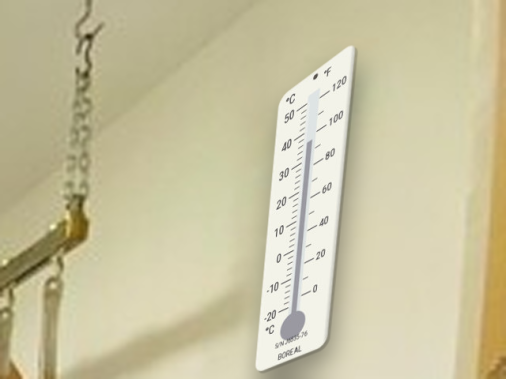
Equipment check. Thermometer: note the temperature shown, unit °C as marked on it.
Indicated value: 36 °C
